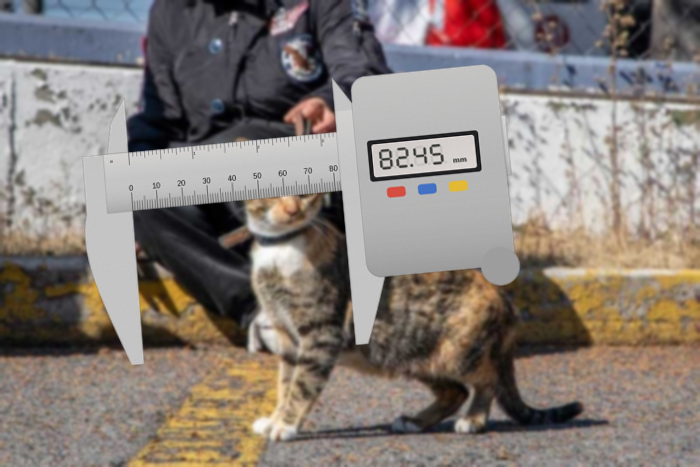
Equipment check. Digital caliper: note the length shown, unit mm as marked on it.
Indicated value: 82.45 mm
